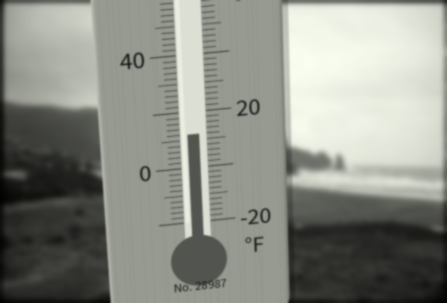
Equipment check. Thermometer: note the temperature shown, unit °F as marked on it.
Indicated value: 12 °F
